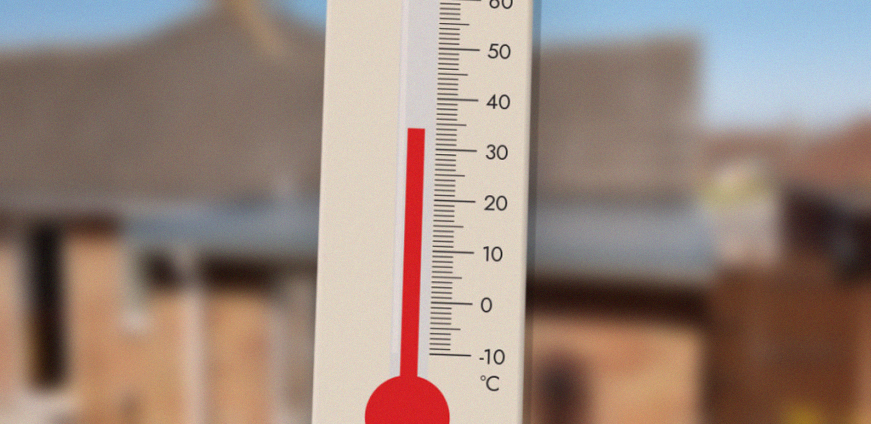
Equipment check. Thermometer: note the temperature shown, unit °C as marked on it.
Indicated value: 34 °C
